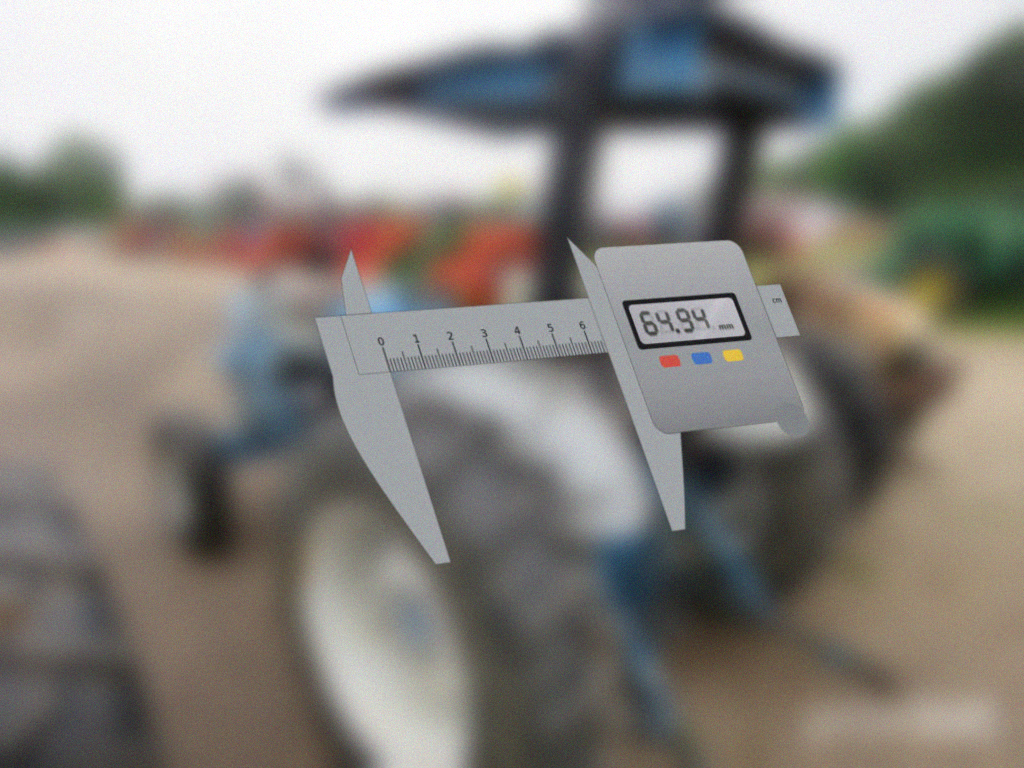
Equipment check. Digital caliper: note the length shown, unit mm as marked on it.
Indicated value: 64.94 mm
